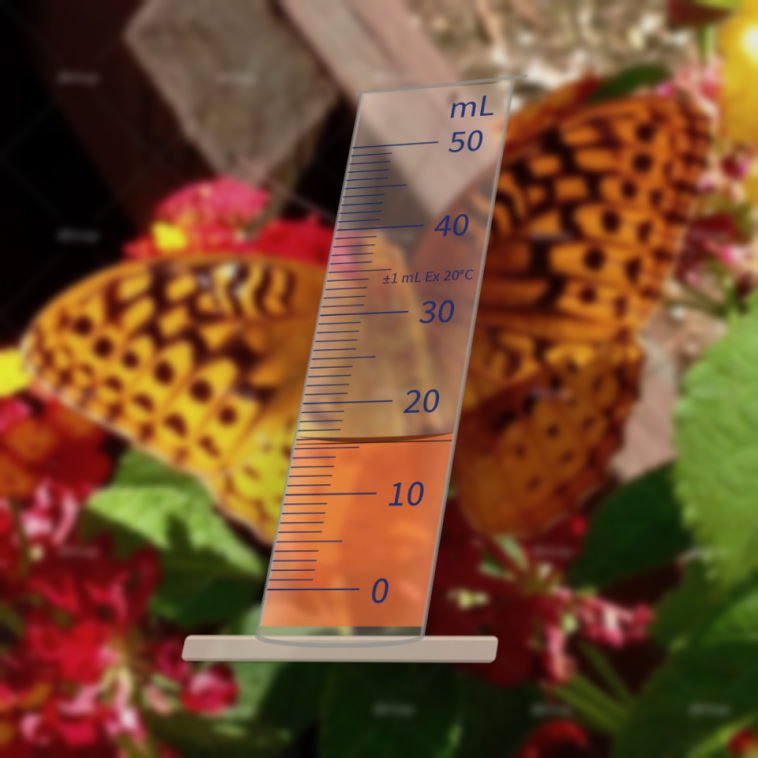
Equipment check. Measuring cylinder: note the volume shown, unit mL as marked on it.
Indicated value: 15.5 mL
